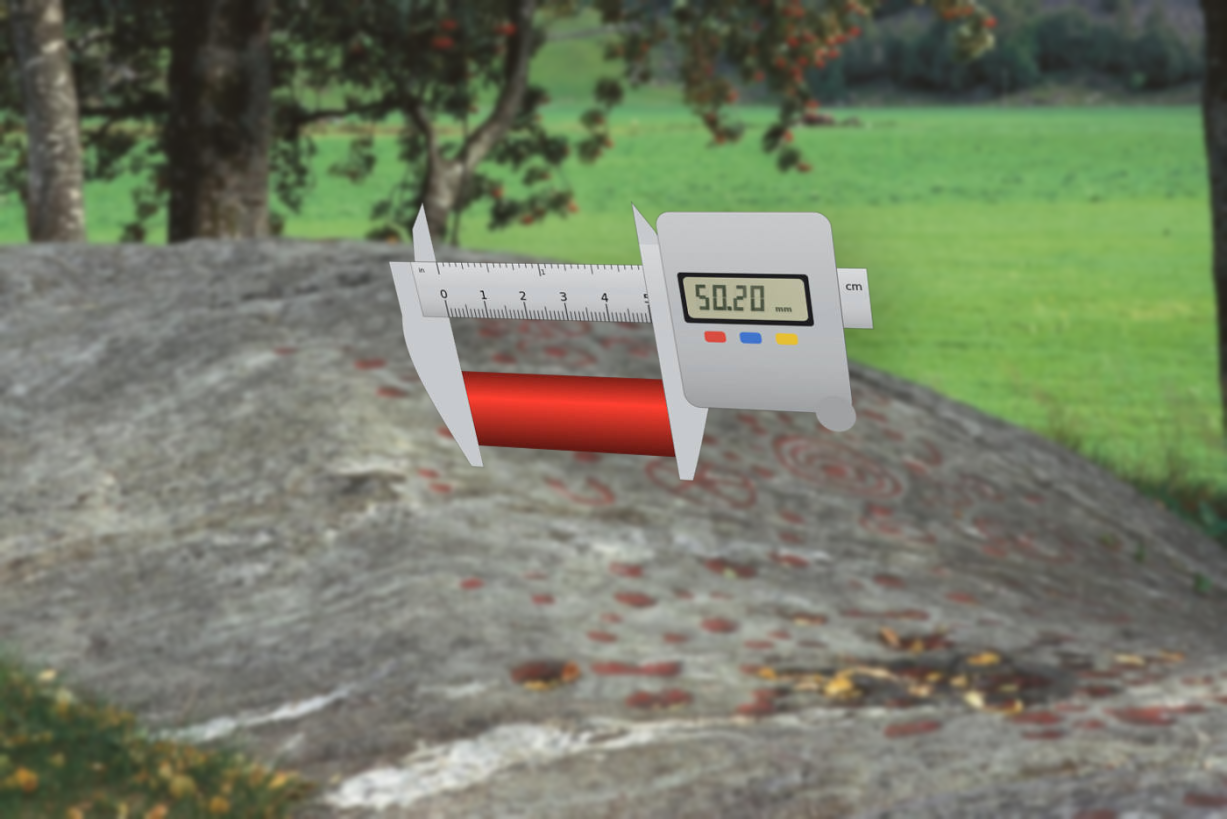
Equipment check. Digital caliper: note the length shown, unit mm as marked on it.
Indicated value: 50.20 mm
